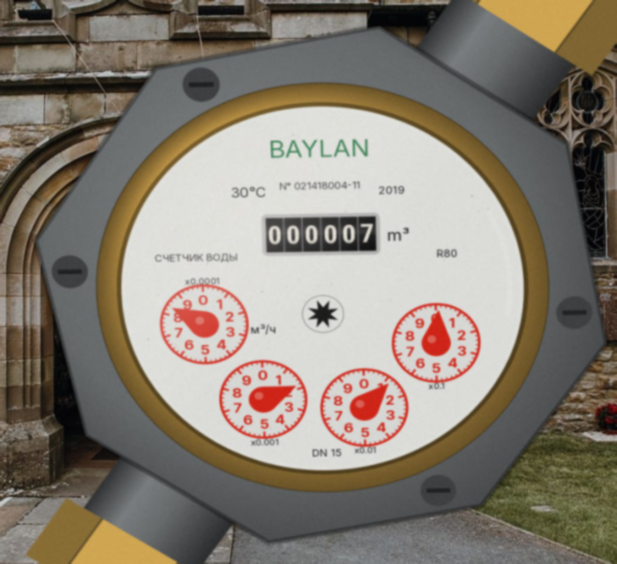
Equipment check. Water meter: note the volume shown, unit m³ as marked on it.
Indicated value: 7.0118 m³
